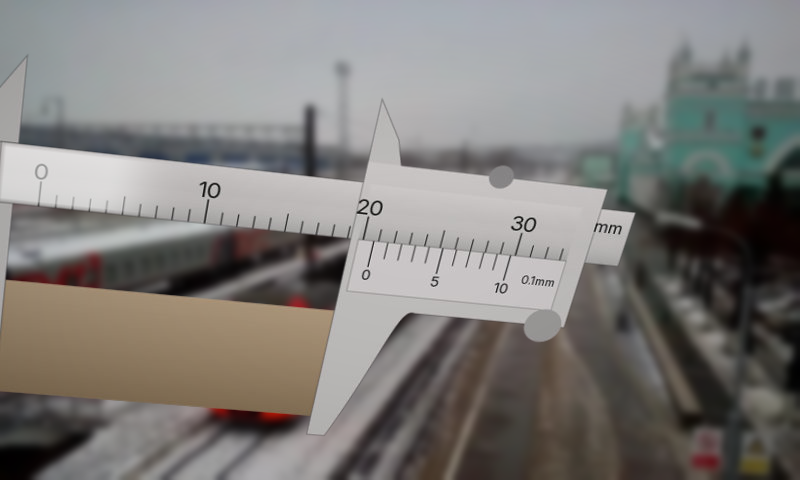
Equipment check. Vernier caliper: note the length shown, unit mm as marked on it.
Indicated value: 20.7 mm
